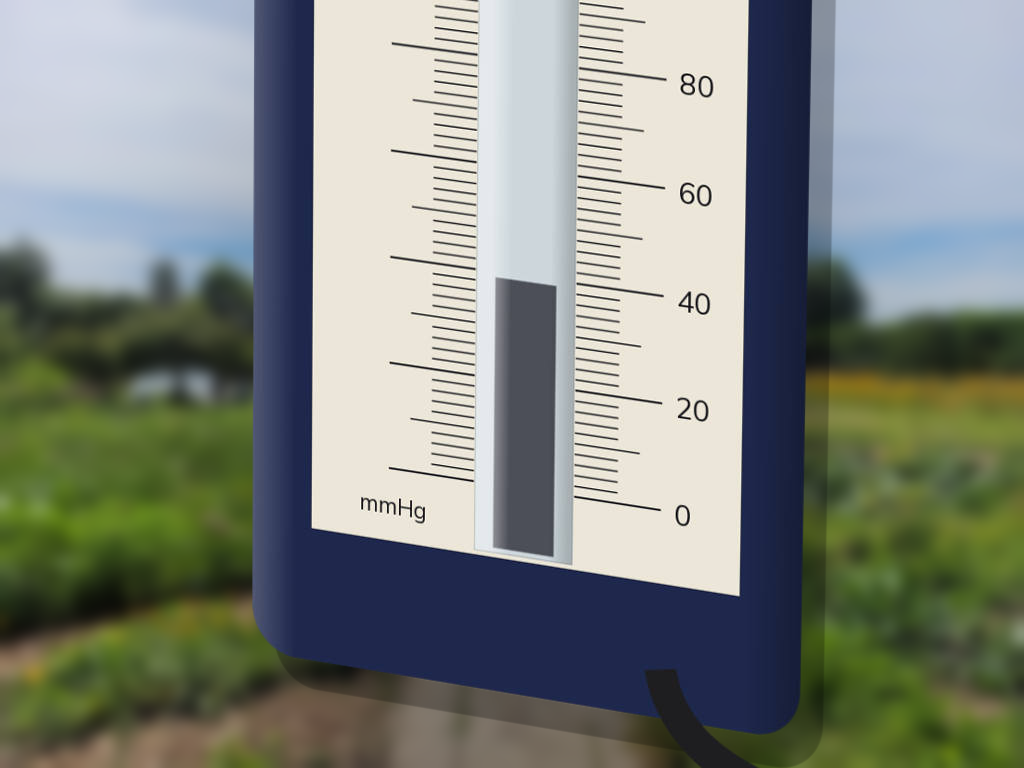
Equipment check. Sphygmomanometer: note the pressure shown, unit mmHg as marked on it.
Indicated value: 39 mmHg
